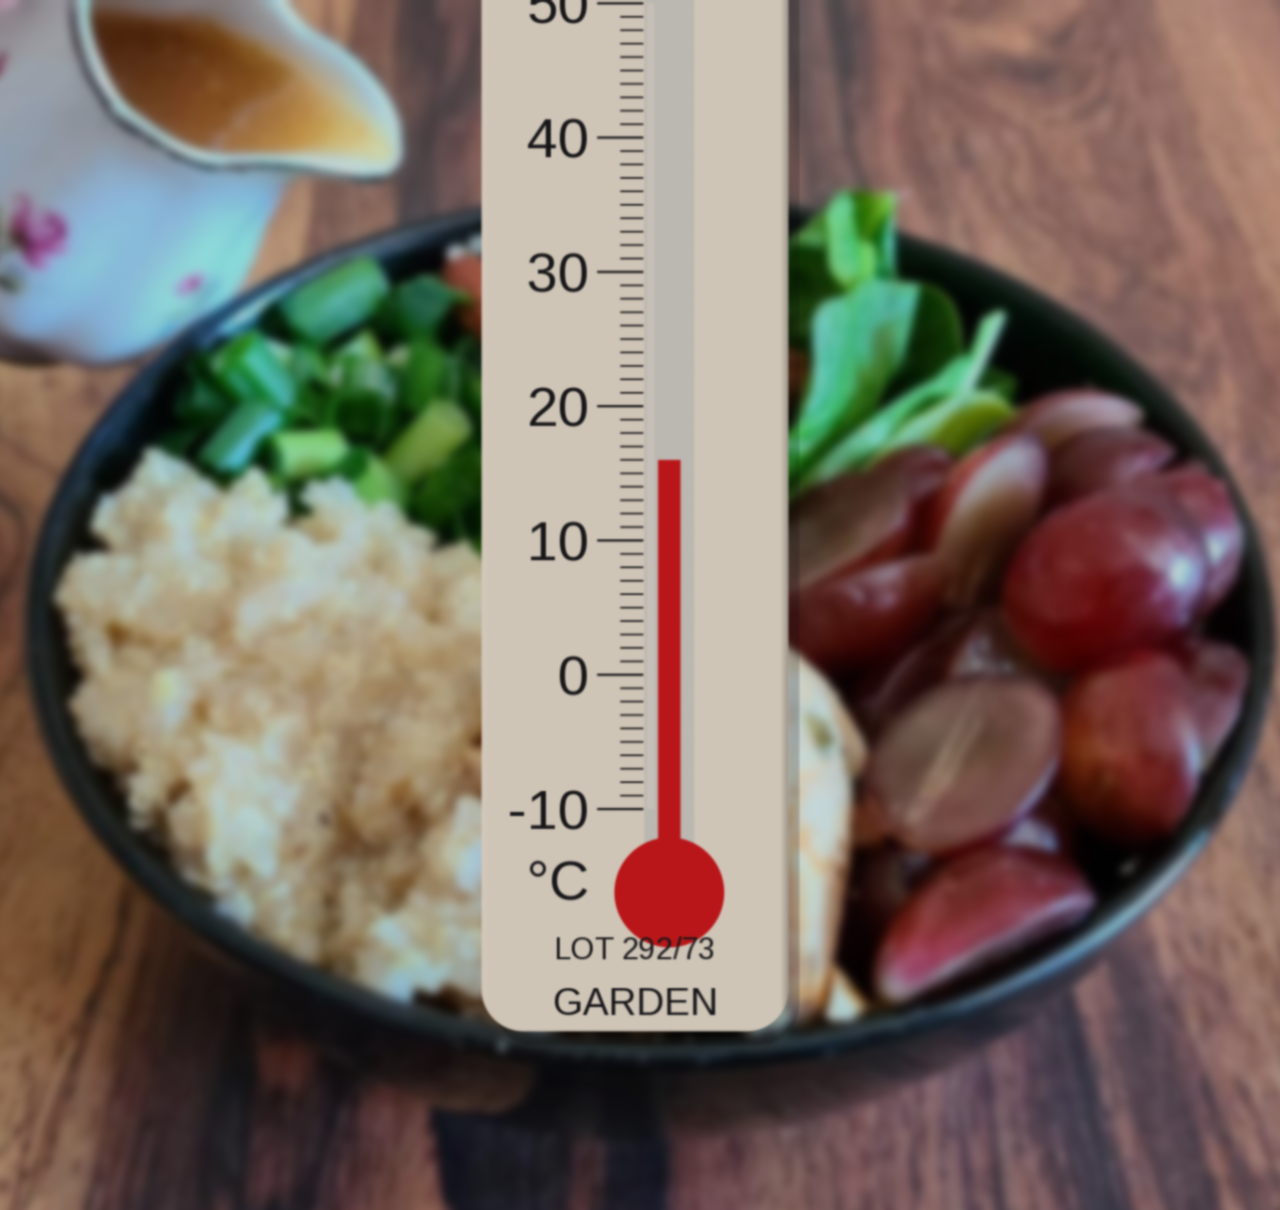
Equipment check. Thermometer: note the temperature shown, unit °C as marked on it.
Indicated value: 16 °C
